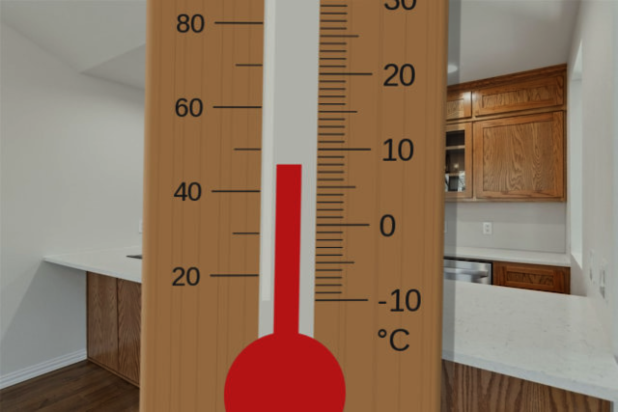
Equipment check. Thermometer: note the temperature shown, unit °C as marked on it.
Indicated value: 8 °C
